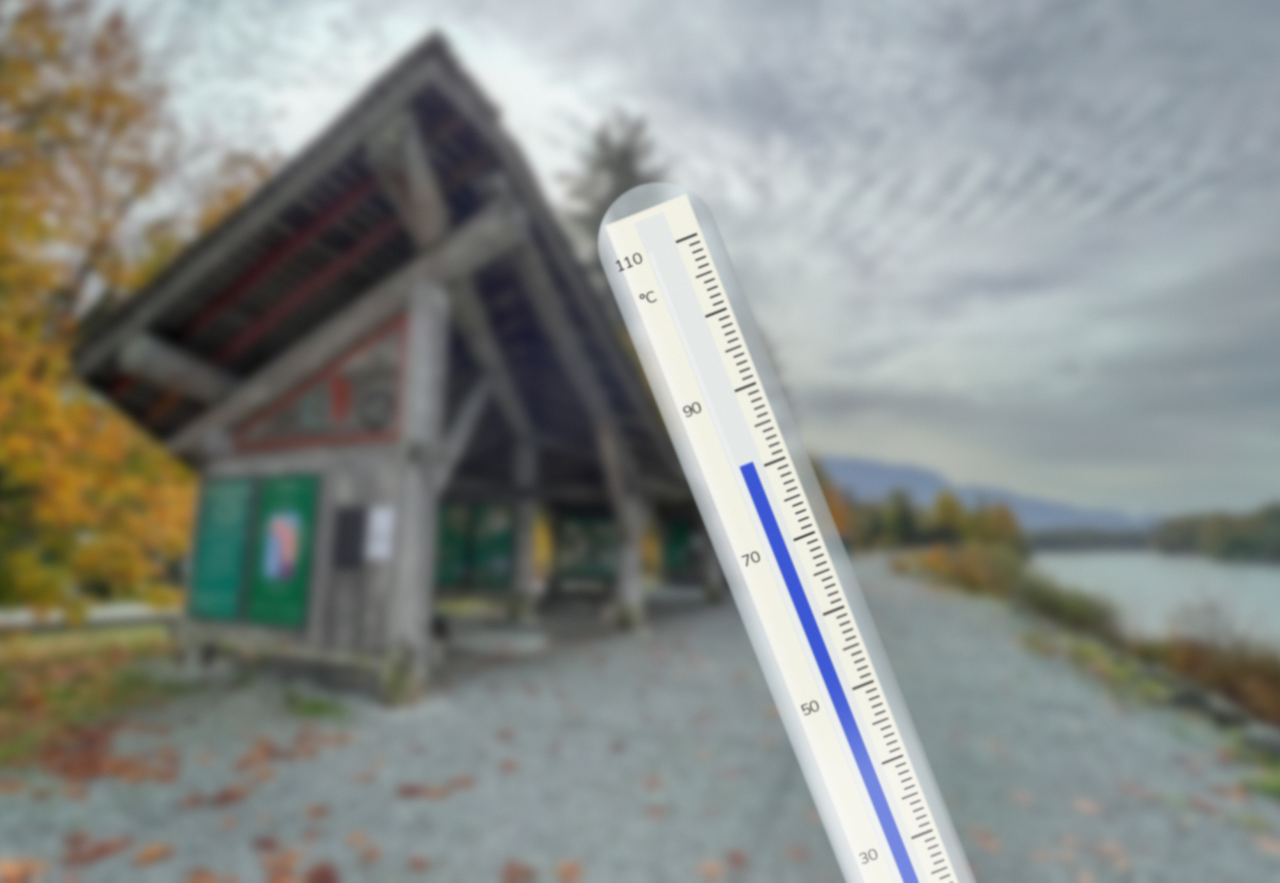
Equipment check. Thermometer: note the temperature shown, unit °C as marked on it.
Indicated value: 81 °C
